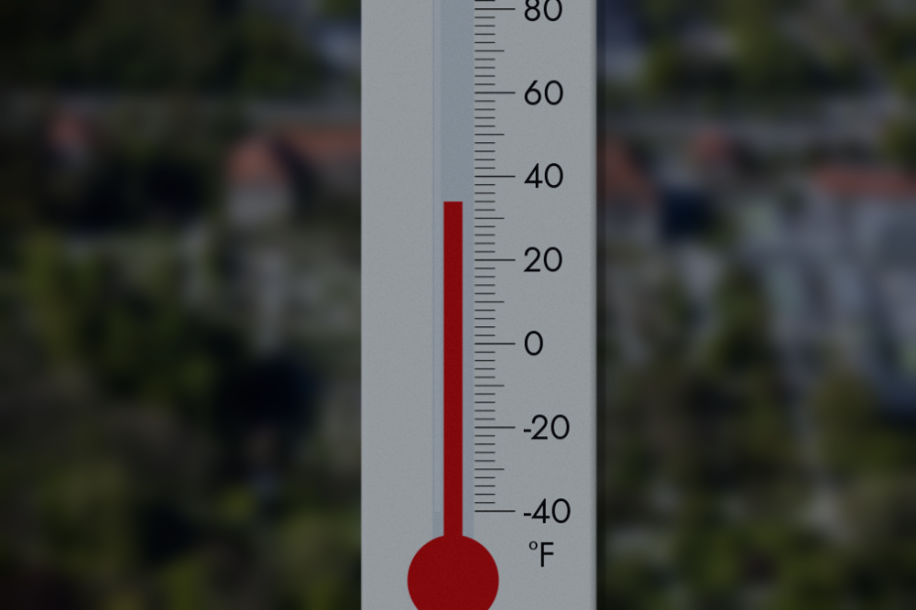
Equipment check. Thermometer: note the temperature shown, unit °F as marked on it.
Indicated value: 34 °F
